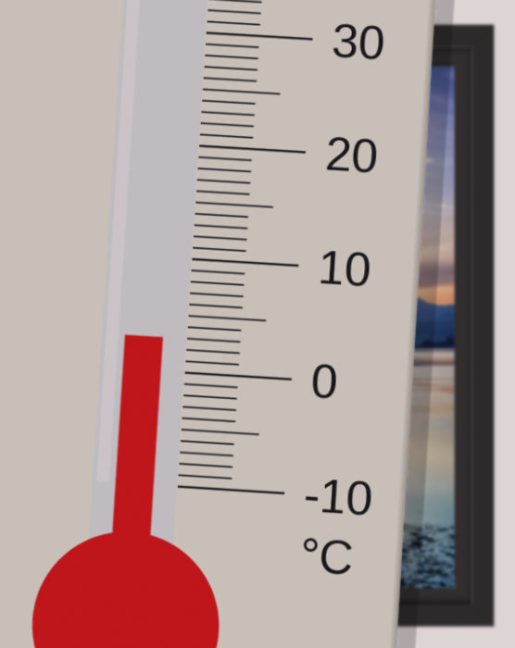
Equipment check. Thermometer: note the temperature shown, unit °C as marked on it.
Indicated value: 3 °C
